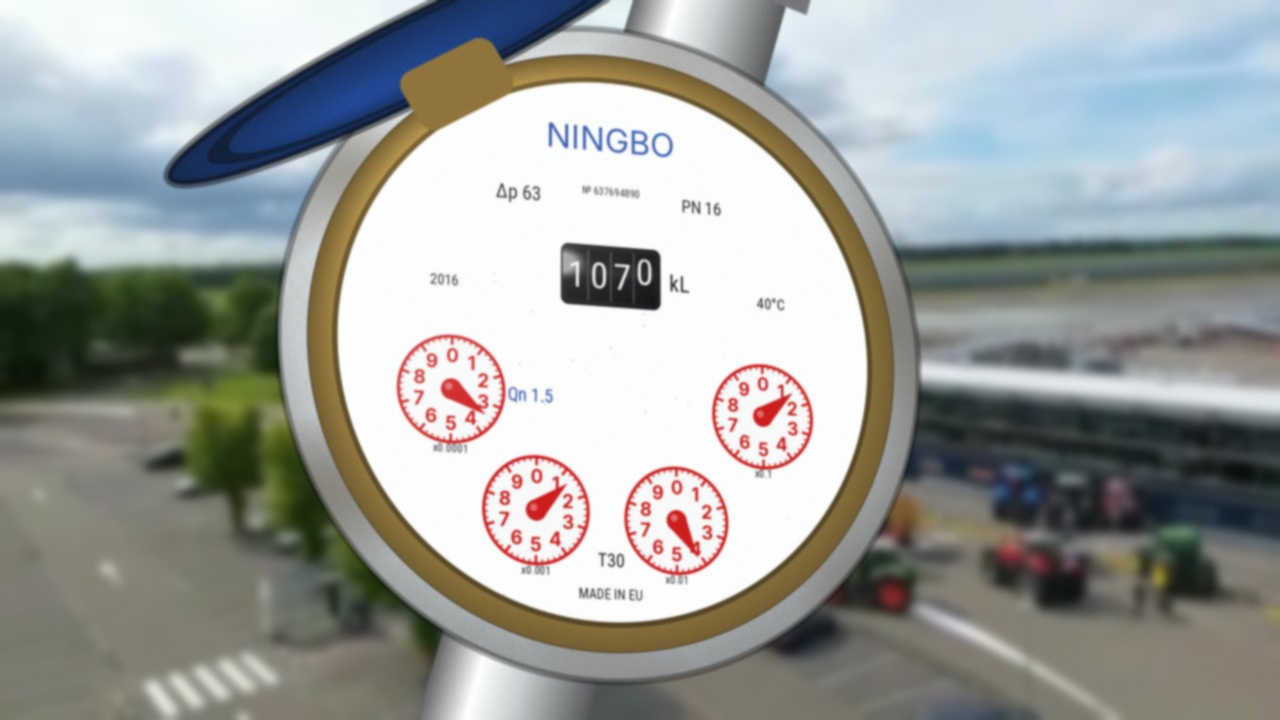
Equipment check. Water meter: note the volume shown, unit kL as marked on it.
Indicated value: 1070.1413 kL
